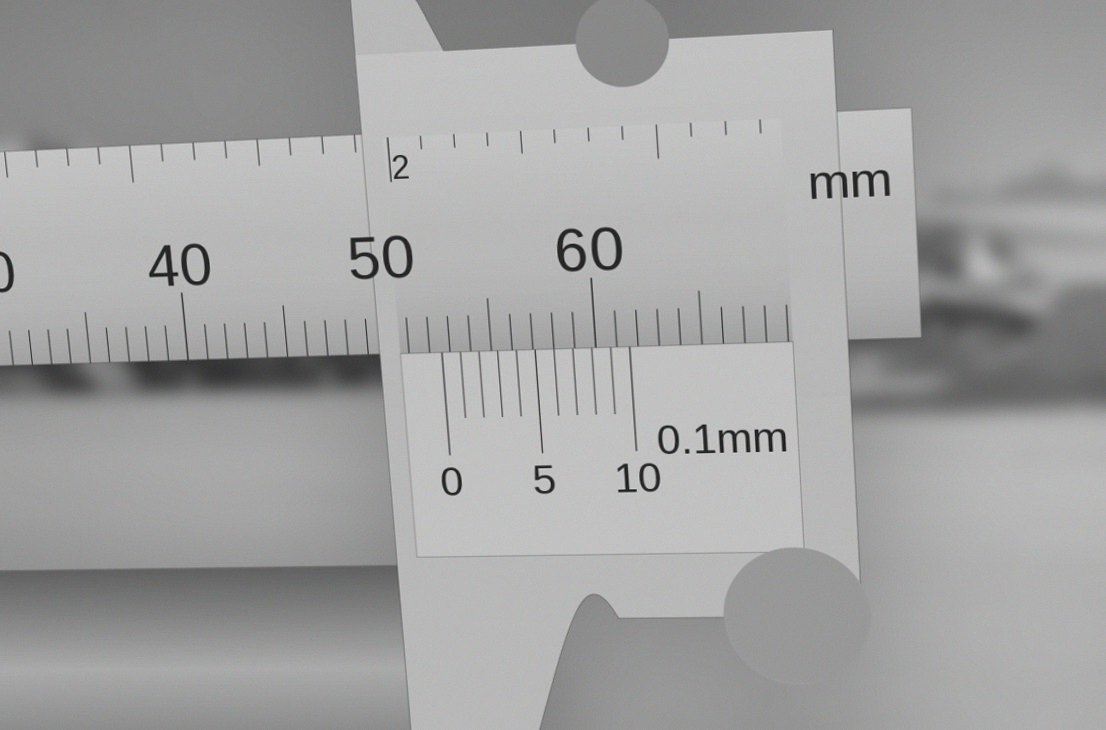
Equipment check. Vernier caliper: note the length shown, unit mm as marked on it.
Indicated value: 52.6 mm
